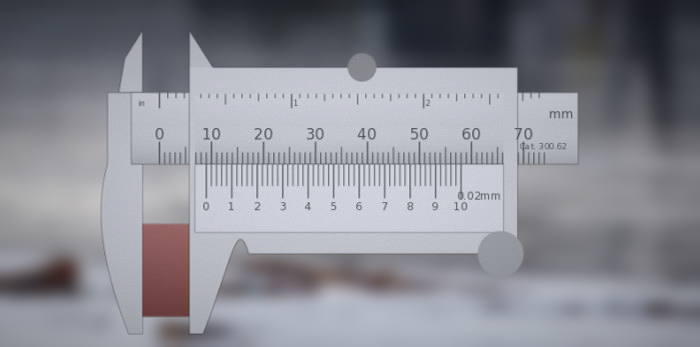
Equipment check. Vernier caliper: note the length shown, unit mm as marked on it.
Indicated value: 9.0 mm
